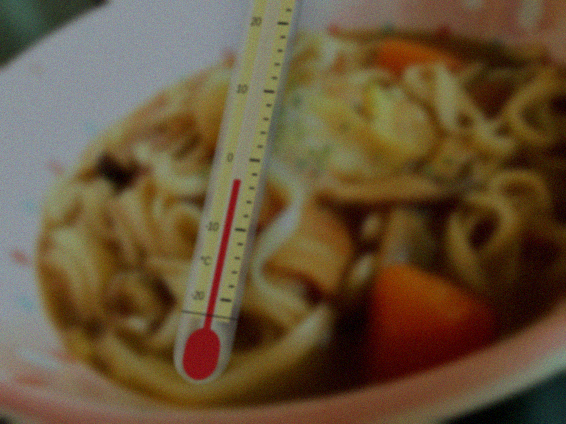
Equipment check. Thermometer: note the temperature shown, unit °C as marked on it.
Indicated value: -3 °C
